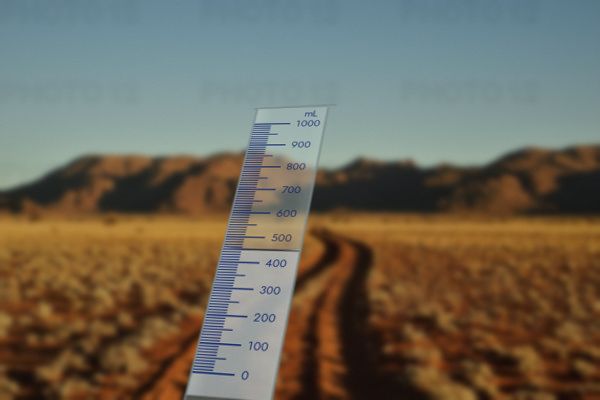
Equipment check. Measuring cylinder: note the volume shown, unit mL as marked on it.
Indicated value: 450 mL
